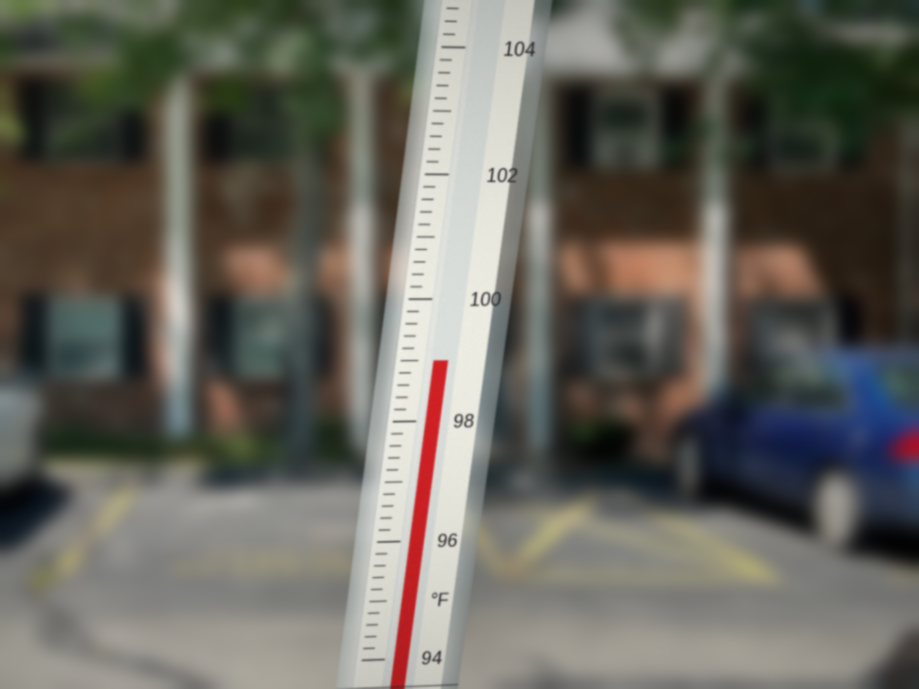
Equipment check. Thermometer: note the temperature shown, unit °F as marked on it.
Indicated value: 99 °F
